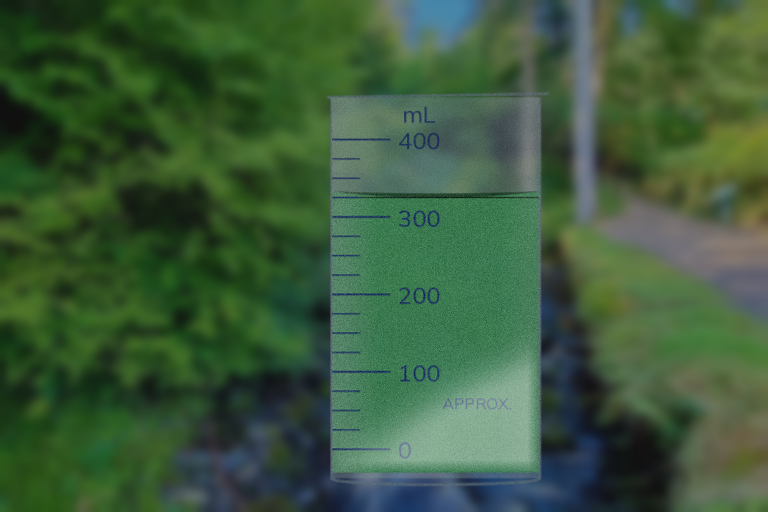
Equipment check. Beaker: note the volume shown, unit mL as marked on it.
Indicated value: 325 mL
